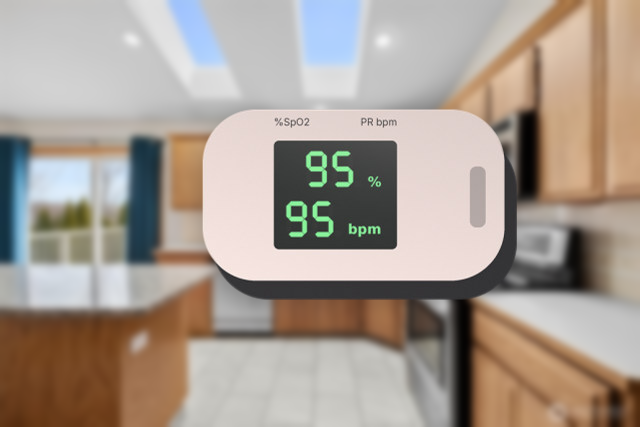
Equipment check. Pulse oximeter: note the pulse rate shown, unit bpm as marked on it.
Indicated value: 95 bpm
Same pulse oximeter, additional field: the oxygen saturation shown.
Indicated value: 95 %
